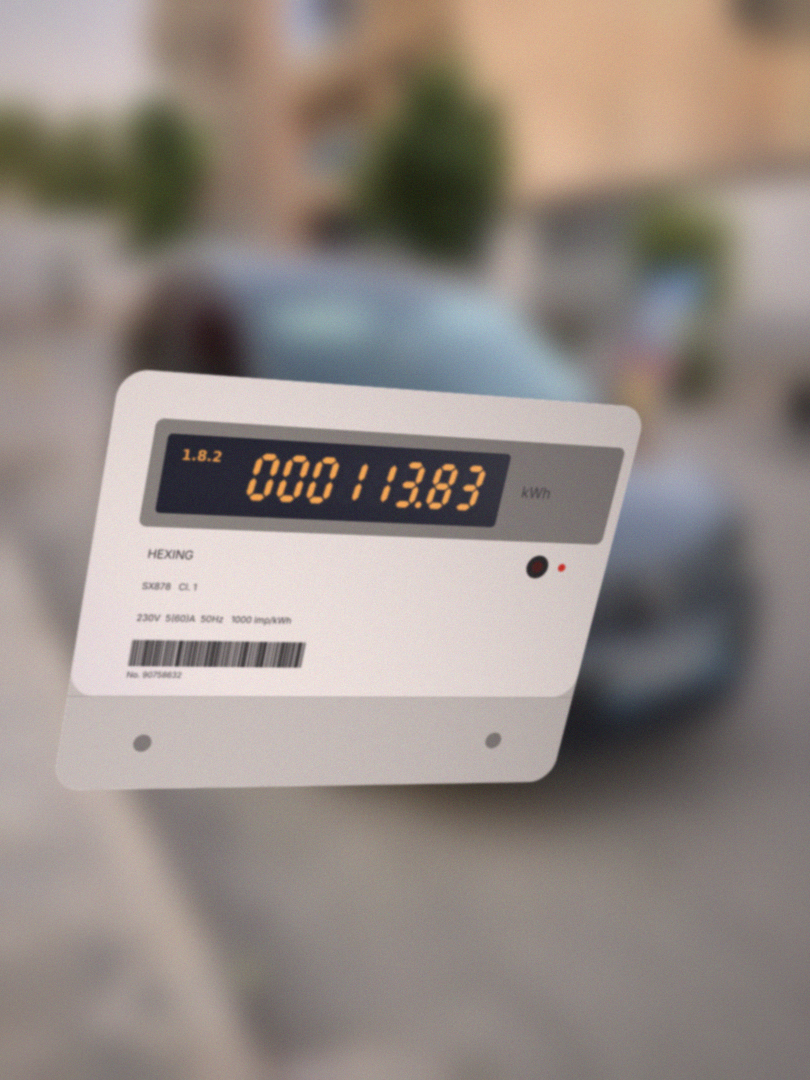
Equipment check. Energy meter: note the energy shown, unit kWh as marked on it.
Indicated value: 113.83 kWh
